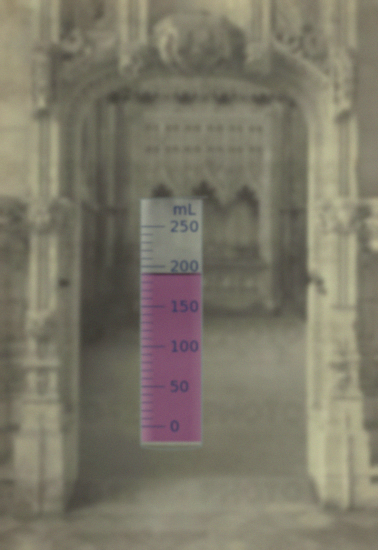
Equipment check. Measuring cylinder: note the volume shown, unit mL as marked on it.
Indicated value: 190 mL
